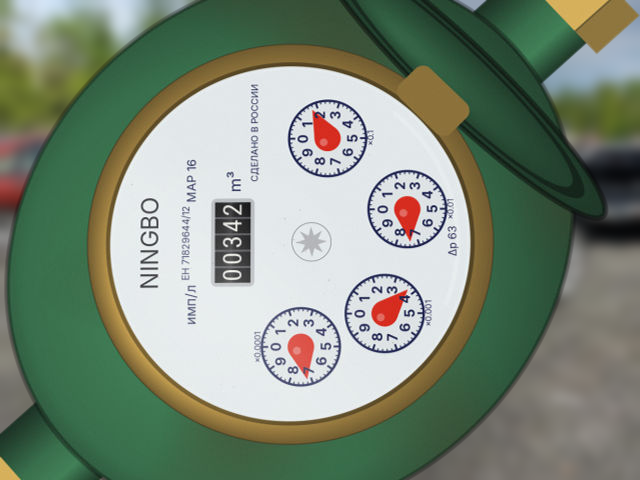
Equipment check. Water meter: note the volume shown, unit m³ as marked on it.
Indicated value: 342.1737 m³
